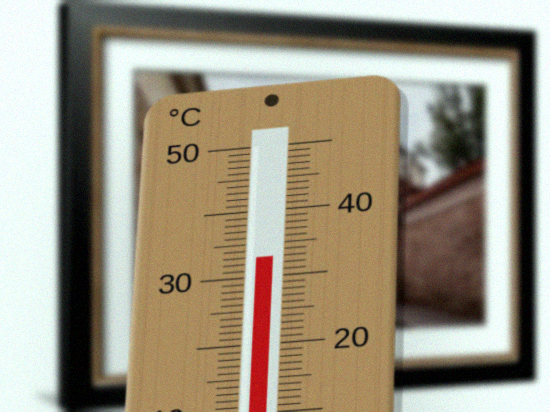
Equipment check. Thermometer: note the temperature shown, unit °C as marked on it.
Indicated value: 33 °C
